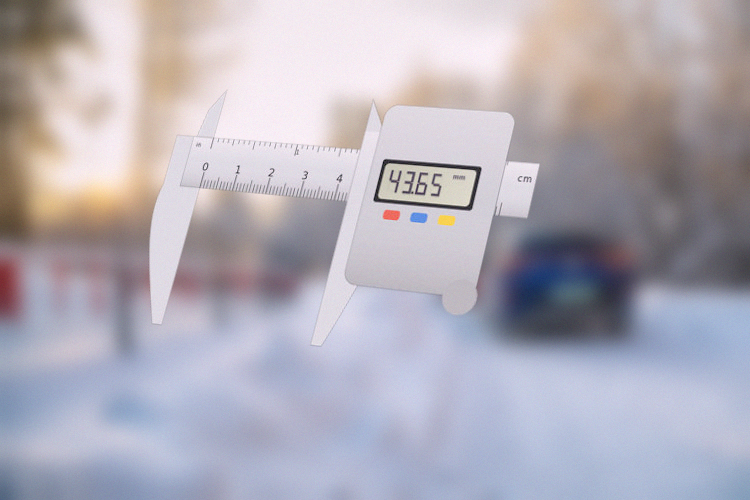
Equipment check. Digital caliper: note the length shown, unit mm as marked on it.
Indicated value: 43.65 mm
